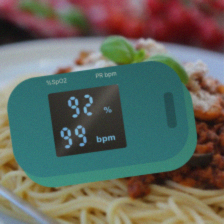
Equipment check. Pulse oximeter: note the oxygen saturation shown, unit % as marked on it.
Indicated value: 92 %
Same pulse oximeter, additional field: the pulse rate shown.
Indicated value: 99 bpm
